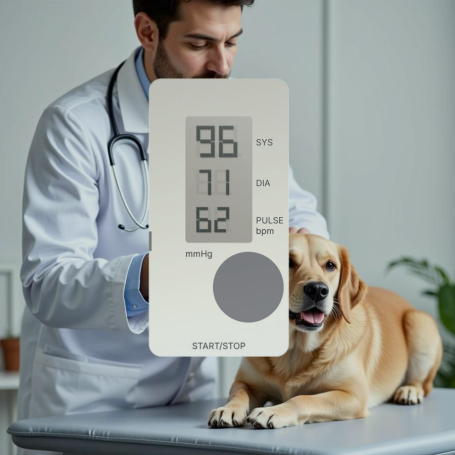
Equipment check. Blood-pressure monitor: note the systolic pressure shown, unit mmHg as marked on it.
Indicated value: 96 mmHg
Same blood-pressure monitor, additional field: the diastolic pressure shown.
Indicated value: 71 mmHg
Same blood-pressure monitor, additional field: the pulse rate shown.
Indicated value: 62 bpm
